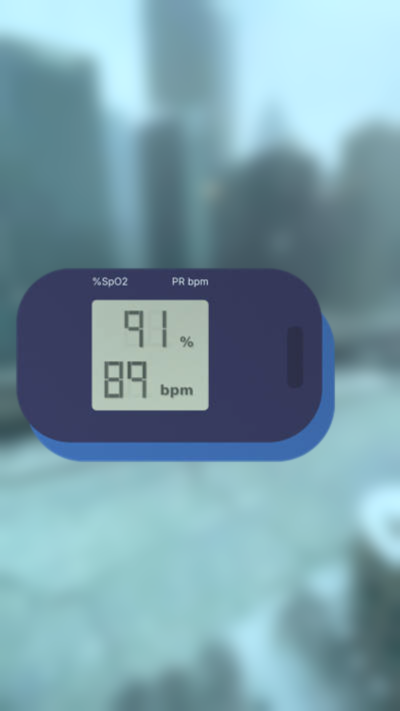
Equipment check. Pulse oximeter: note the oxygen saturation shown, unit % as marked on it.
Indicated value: 91 %
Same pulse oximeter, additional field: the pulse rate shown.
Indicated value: 89 bpm
